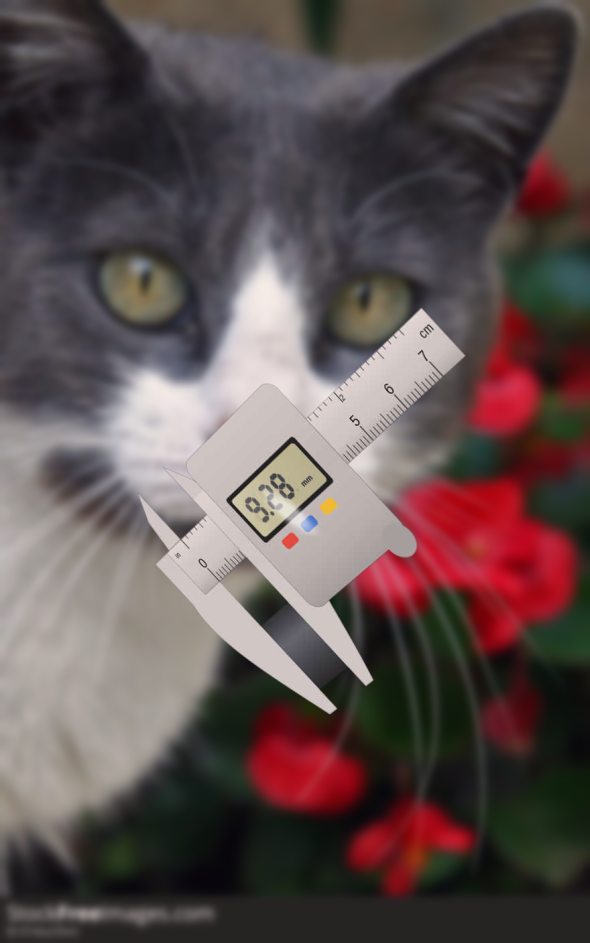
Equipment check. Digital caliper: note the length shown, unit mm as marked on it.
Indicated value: 9.28 mm
